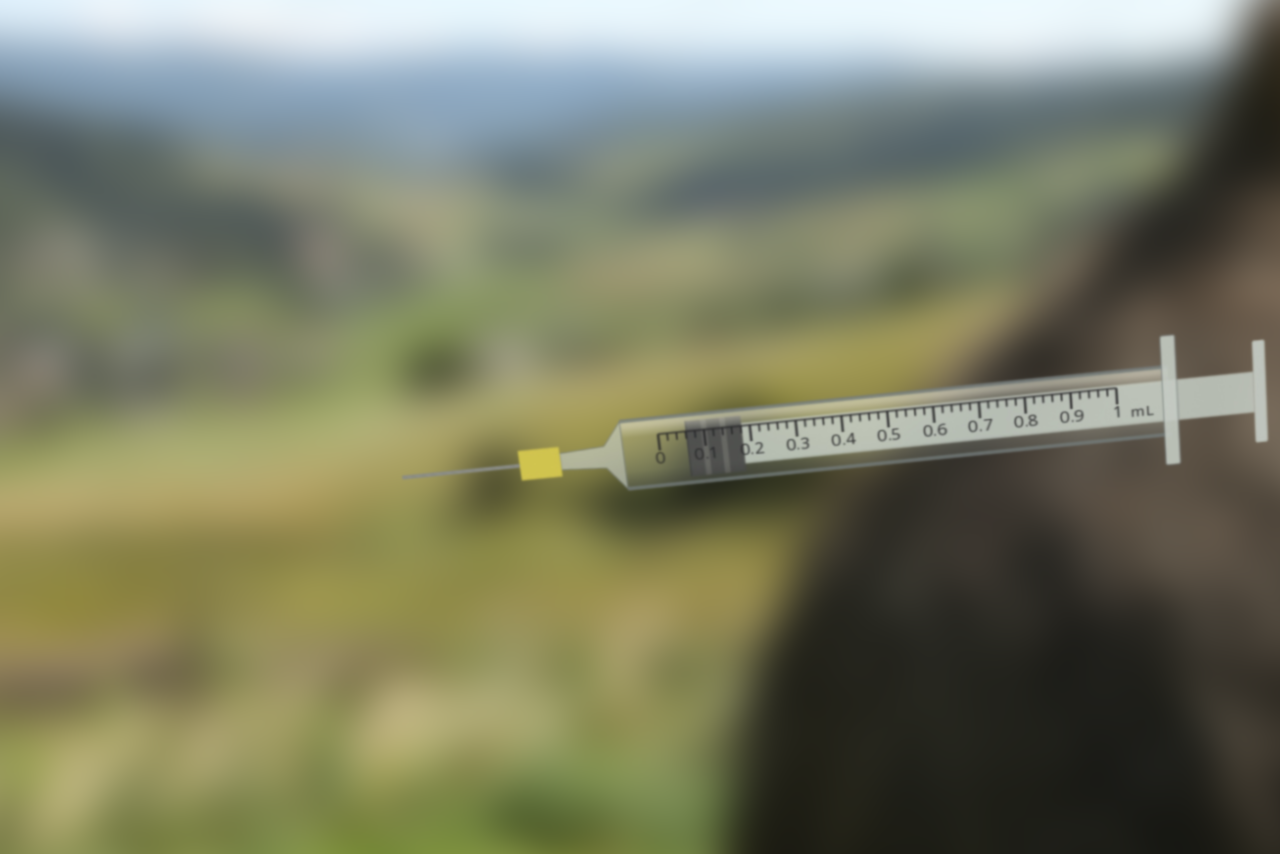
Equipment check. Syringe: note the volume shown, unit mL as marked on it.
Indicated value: 0.06 mL
